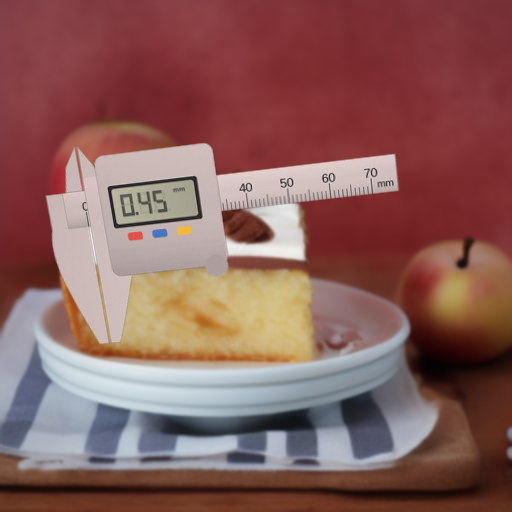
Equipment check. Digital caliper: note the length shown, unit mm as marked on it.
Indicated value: 0.45 mm
